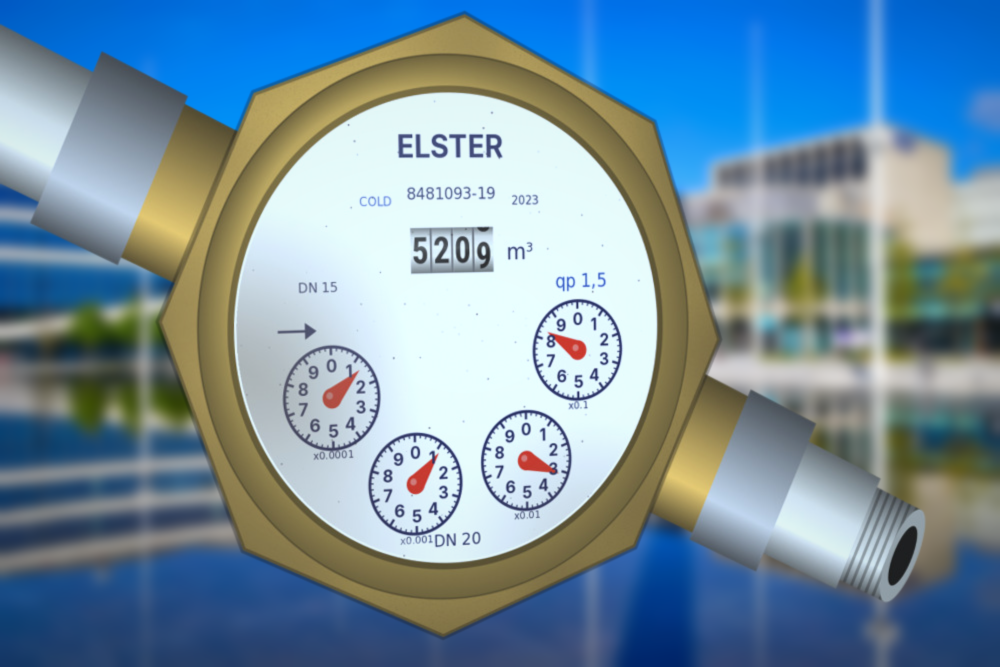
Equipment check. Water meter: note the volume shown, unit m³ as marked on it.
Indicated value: 5208.8311 m³
